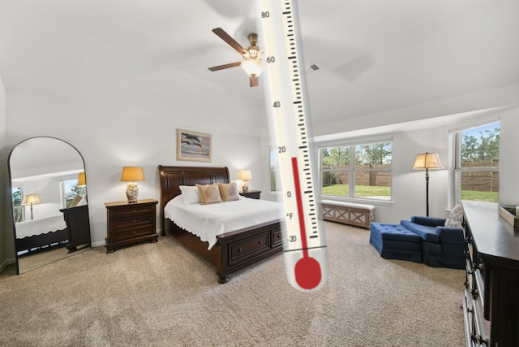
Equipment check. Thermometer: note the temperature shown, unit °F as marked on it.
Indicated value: 16 °F
